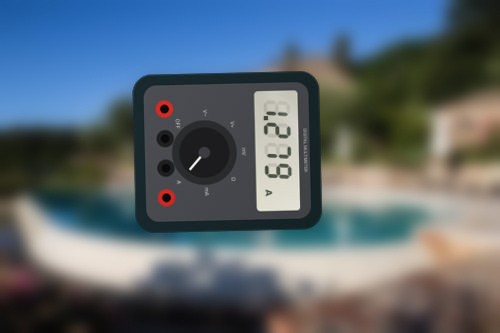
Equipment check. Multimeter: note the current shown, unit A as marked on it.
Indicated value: 1.279 A
